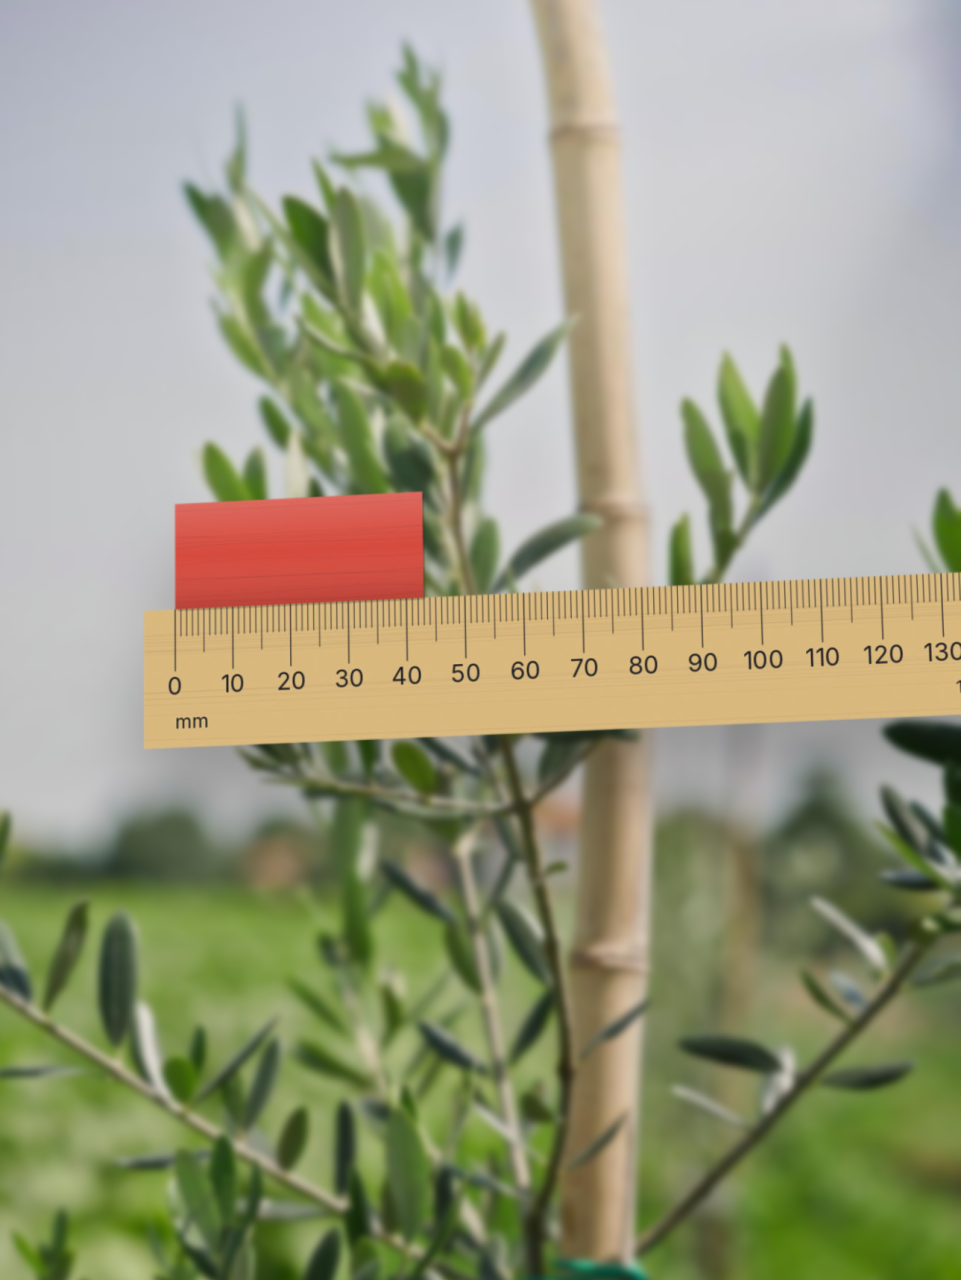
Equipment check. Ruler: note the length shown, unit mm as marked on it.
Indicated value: 43 mm
